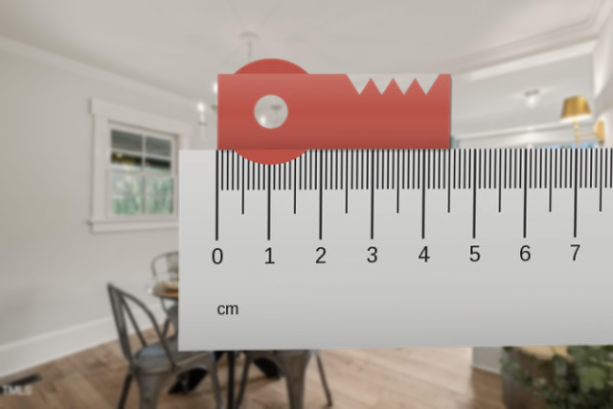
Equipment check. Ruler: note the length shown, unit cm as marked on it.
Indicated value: 4.5 cm
